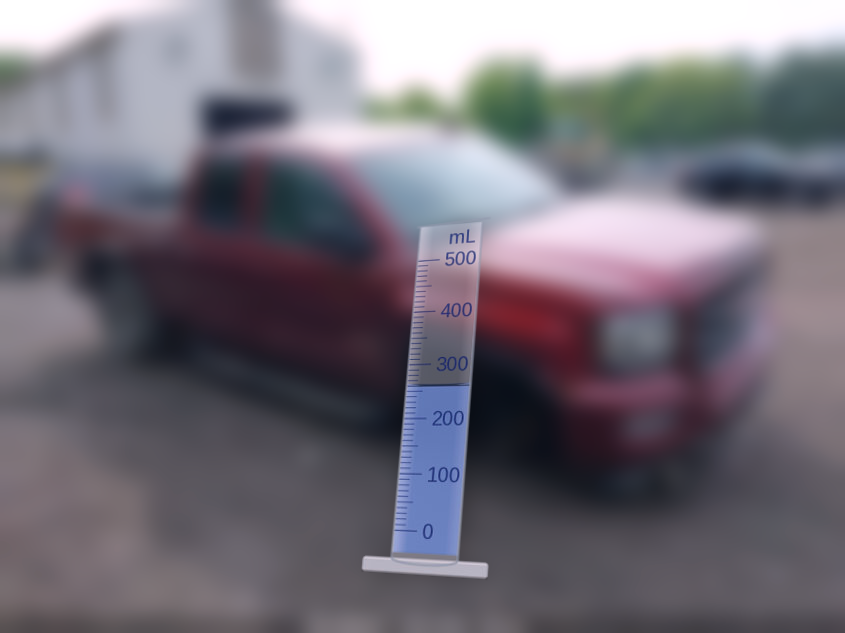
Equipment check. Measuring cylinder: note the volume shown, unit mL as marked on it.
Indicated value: 260 mL
